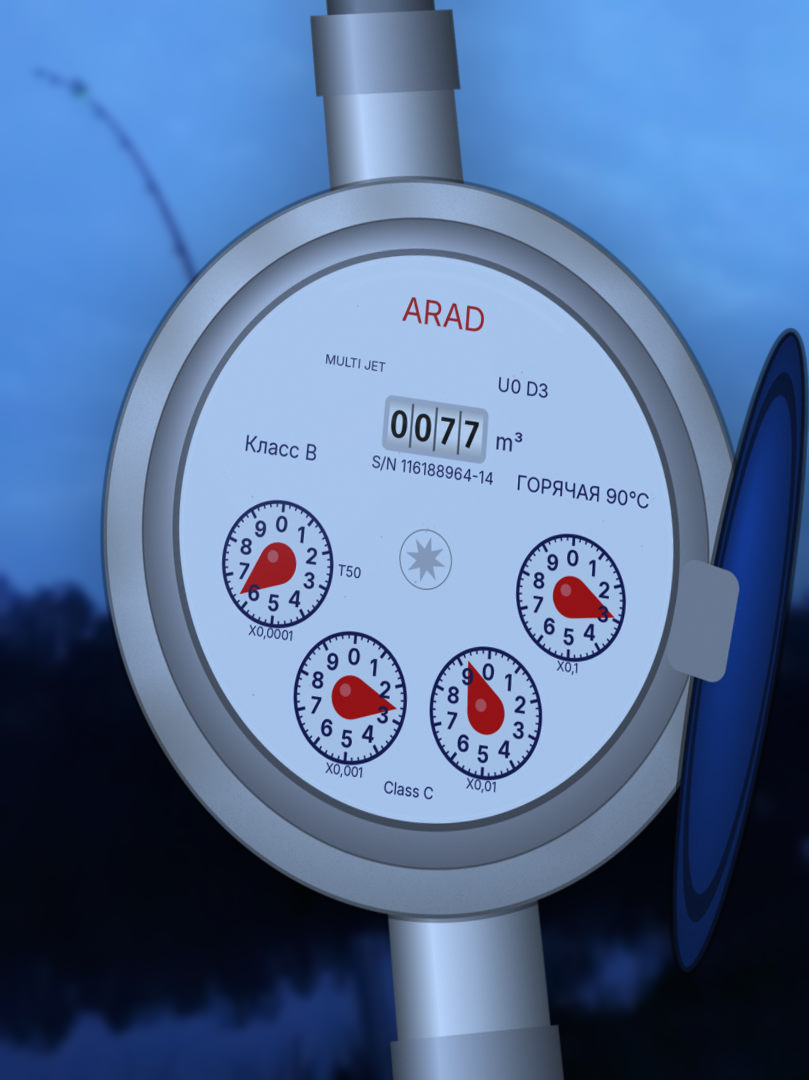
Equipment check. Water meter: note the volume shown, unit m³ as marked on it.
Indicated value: 77.2926 m³
